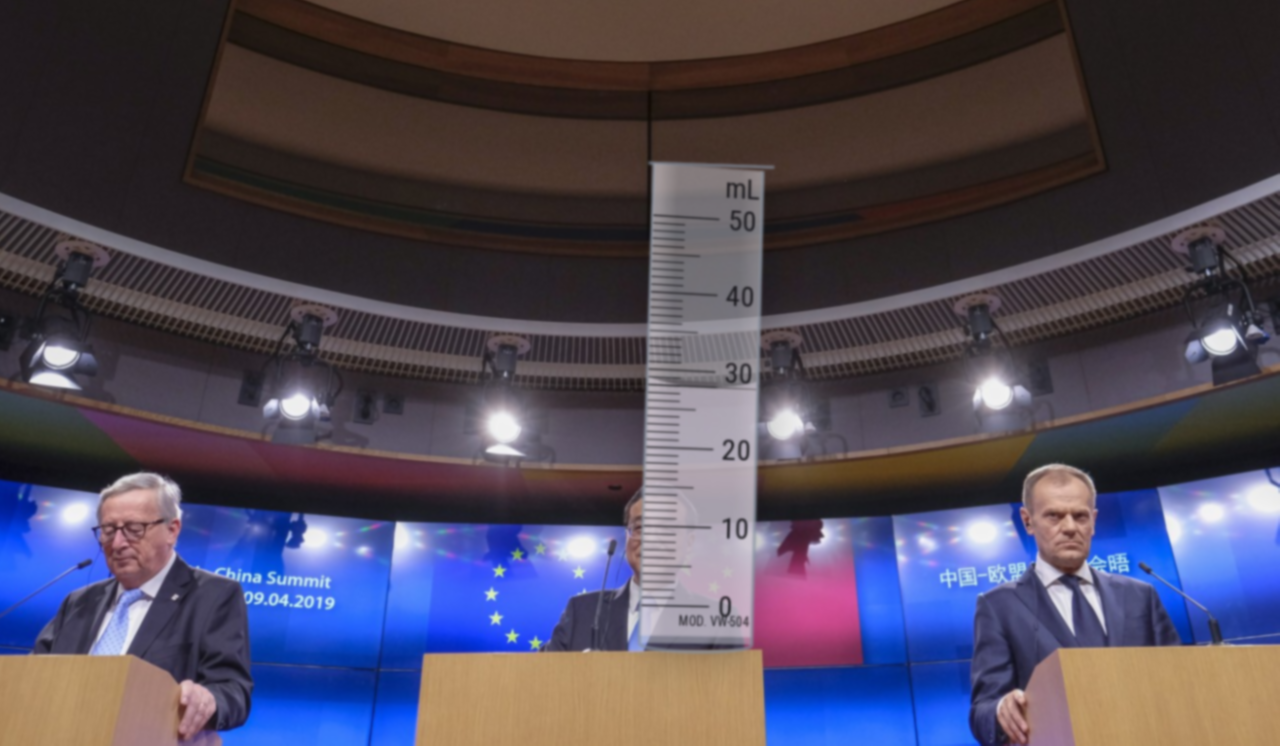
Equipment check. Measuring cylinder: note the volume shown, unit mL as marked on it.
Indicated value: 28 mL
